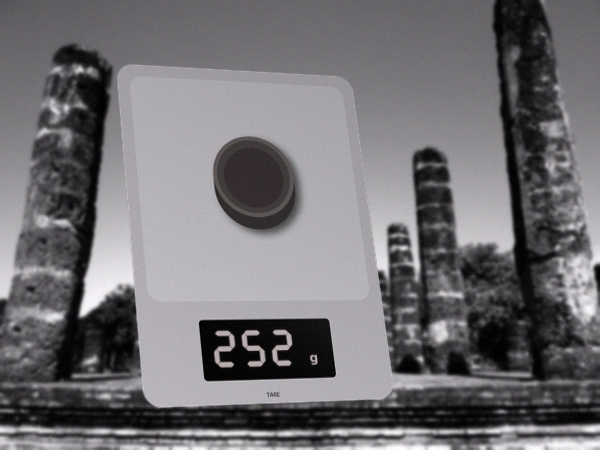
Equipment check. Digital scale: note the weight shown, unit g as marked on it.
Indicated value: 252 g
